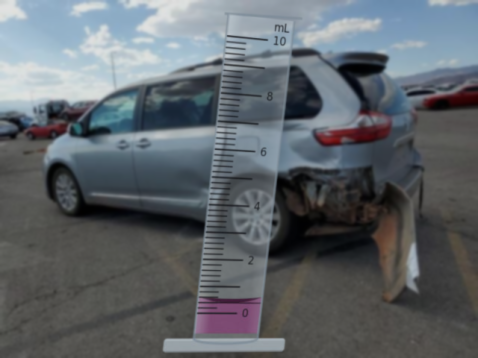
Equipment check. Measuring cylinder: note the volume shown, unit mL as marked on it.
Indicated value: 0.4 mL
